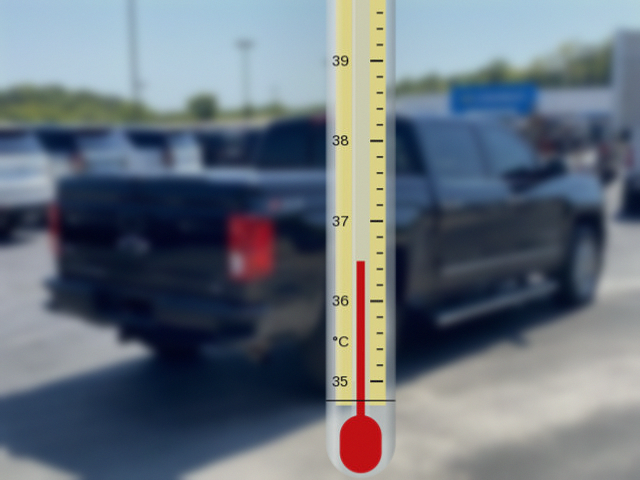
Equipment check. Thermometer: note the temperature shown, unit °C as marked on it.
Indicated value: 36.5 °C
